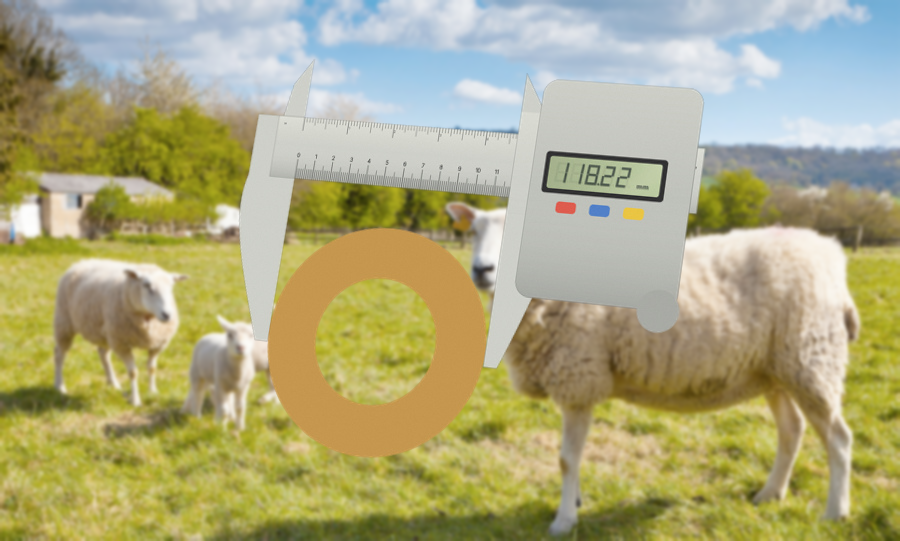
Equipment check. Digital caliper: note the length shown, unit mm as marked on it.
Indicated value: 118.22 mm
